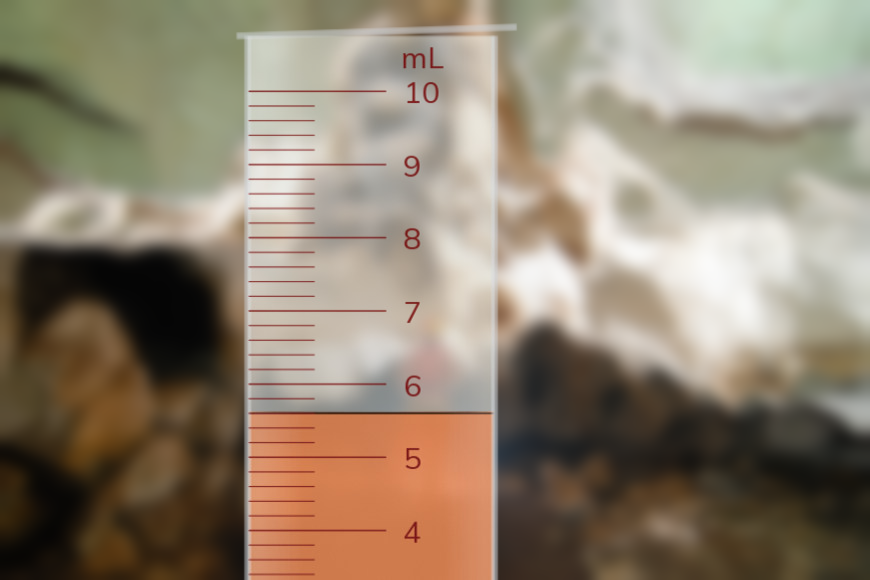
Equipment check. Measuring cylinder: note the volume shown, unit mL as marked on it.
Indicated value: 5.6 mL
